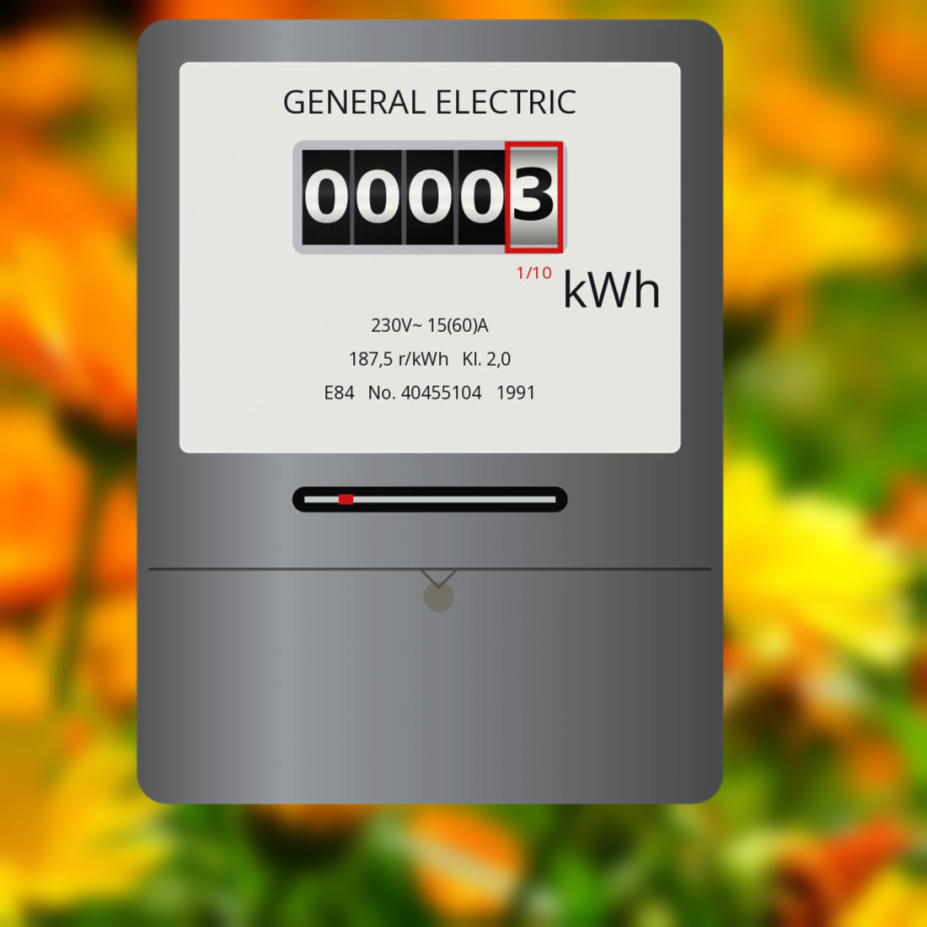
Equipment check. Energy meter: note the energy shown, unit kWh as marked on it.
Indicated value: 0.3 kWh
